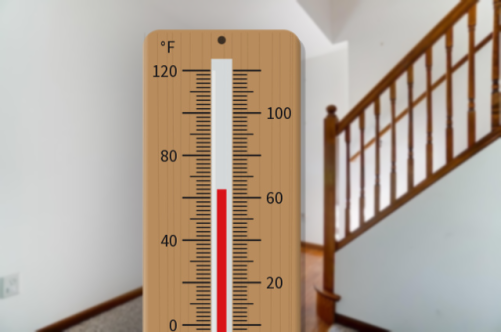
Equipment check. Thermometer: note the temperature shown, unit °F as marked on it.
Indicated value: 64 °F
